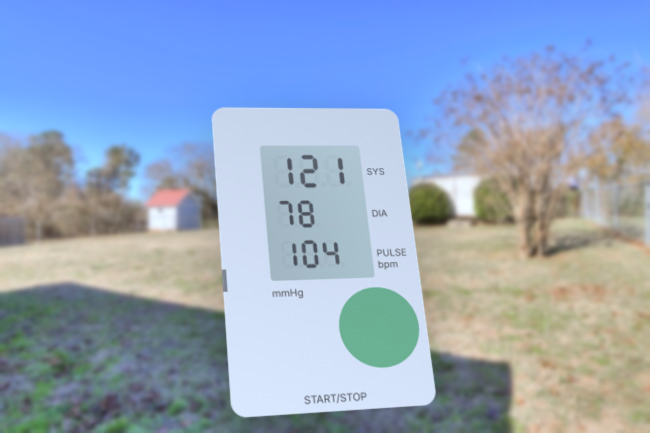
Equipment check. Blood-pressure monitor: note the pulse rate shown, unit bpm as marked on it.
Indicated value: 104 bpm
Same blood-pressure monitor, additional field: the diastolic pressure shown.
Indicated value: 78 mmHg
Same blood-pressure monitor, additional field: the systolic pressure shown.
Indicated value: 121 mmHg
